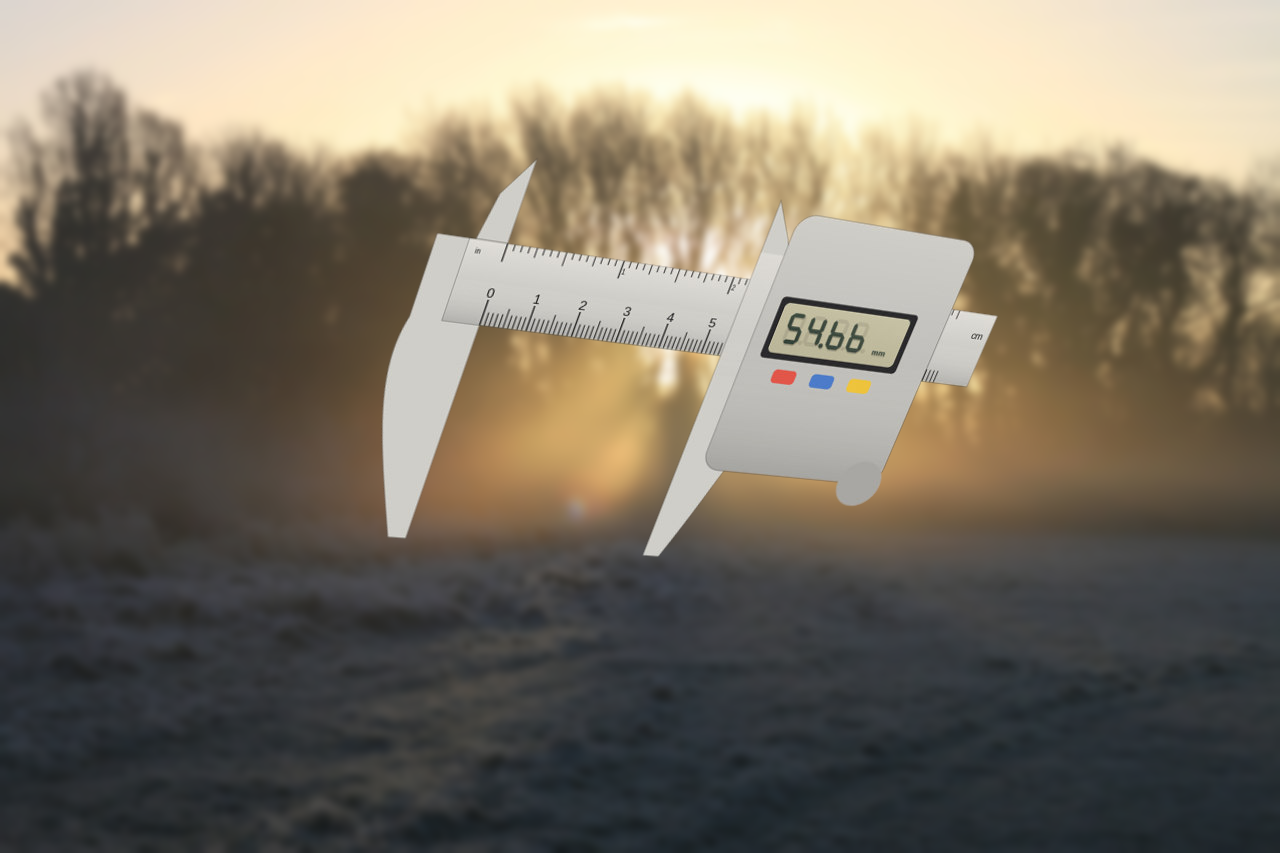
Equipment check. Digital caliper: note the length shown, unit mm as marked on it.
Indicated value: 54.66 mm
